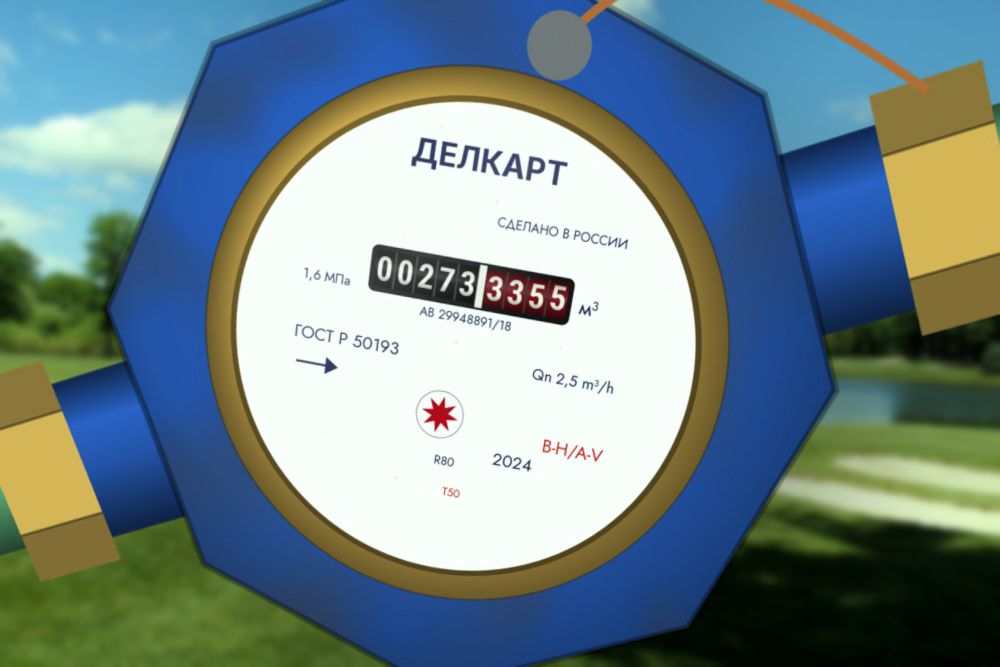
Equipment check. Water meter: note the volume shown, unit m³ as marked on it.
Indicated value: 273.3355 m³
